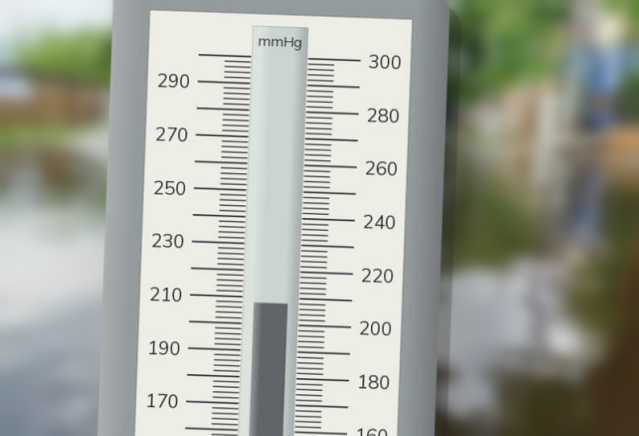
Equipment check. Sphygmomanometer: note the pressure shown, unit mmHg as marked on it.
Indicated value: 208 mmHg
